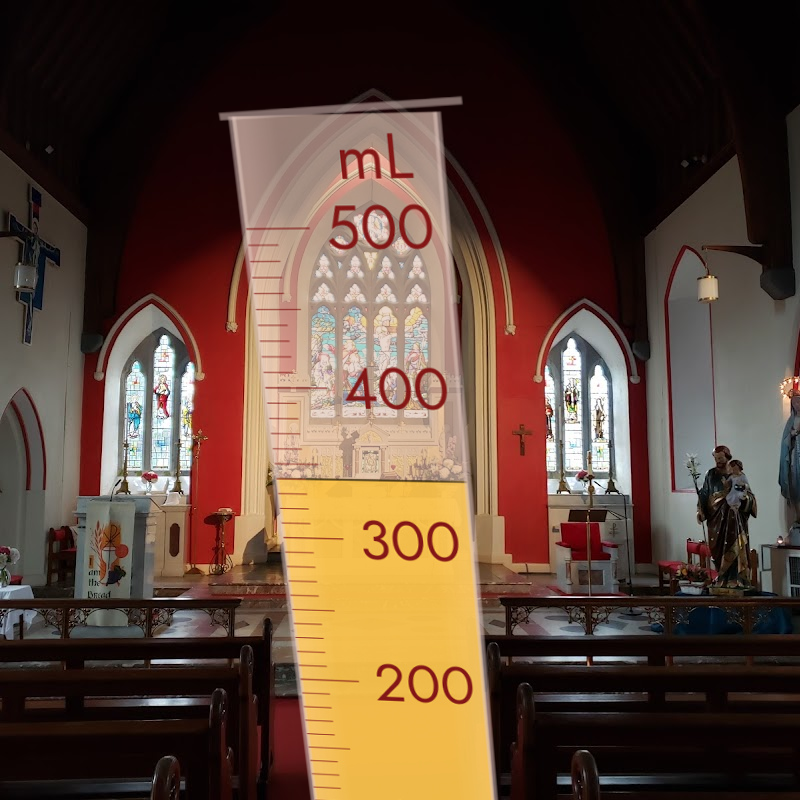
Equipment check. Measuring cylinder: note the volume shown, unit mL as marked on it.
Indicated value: 340 mL
